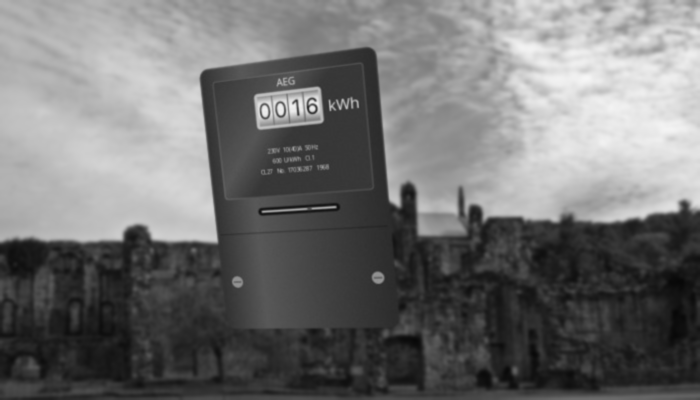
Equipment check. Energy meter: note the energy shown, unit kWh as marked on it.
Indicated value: 16 kWh
